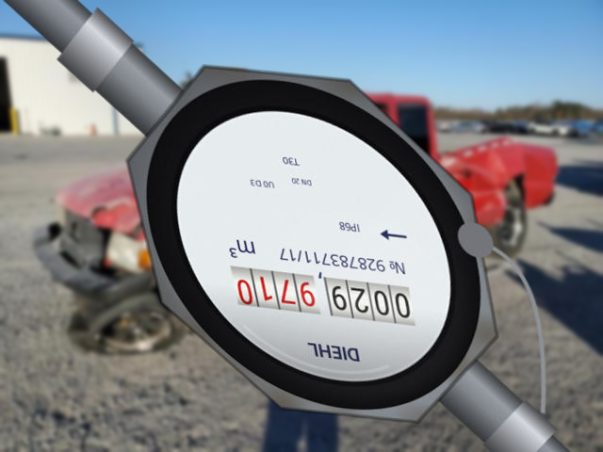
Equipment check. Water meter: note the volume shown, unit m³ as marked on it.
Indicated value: 29.9710 m³
